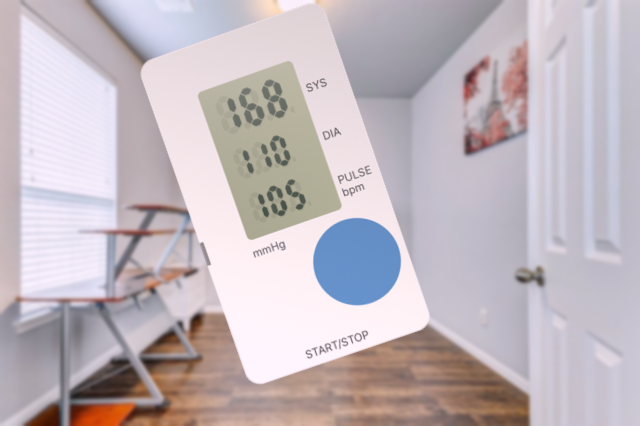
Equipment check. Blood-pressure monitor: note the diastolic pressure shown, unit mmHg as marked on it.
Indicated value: 110 mmHg
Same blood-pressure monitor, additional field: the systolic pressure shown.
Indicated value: 168 mmHg
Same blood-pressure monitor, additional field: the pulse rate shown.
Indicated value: 105 bpm
